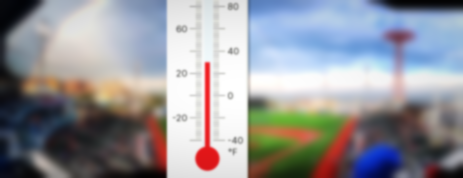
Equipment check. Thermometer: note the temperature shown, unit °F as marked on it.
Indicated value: 30 °F
